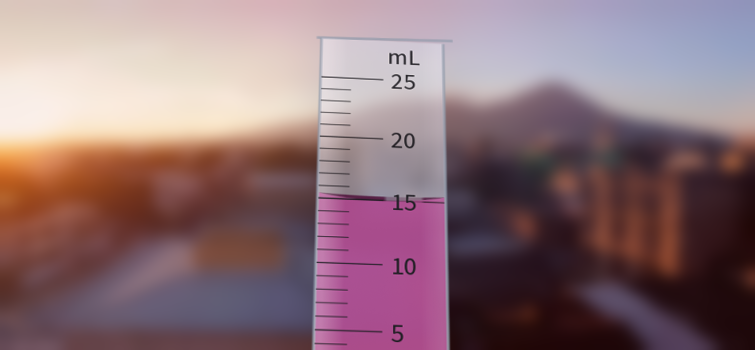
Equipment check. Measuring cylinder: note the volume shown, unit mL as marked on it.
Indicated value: 15 mL
